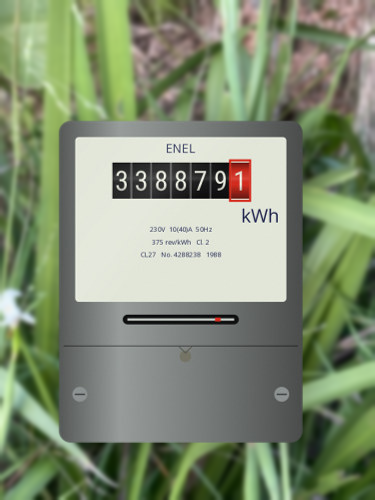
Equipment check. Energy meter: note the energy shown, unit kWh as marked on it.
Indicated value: 338879.1 kWh
